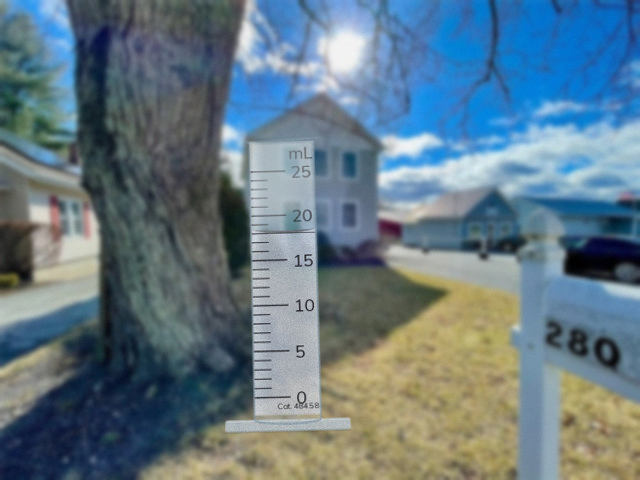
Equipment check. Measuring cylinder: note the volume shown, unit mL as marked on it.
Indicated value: 18 mL
